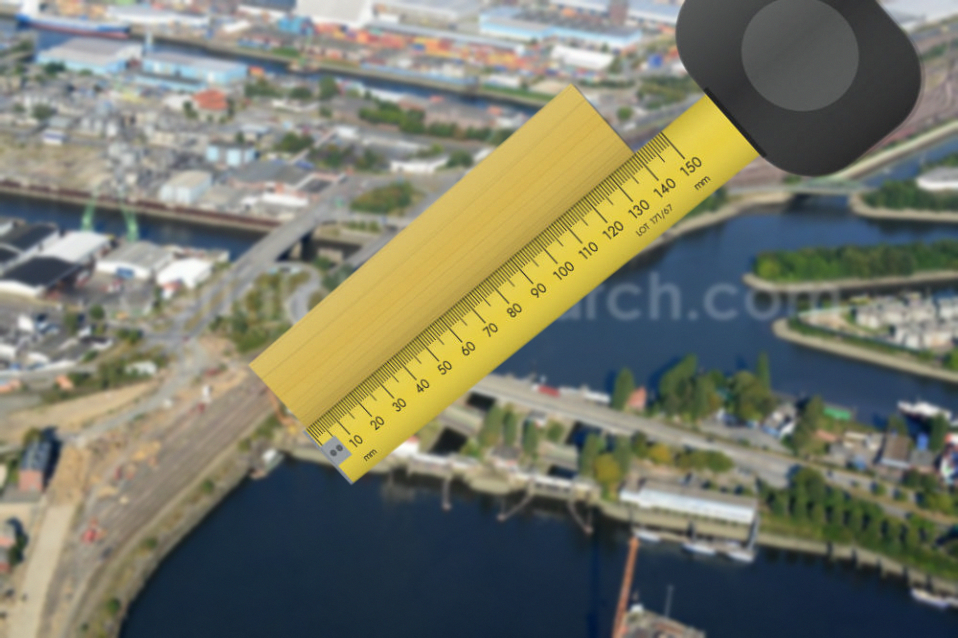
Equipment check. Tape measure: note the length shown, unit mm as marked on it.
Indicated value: 140 mm
